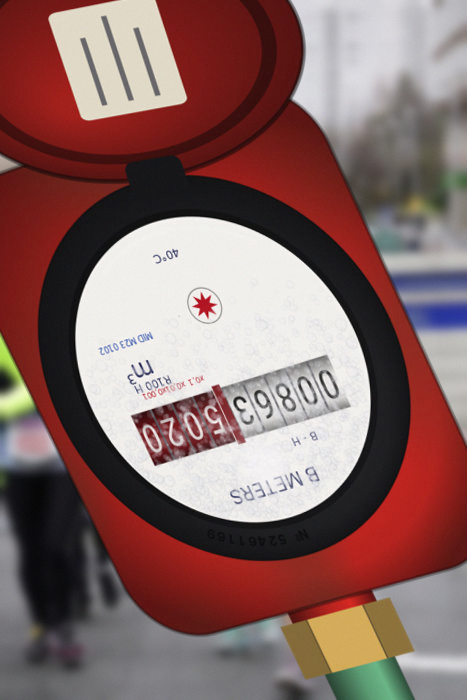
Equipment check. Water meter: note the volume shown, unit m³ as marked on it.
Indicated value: 863.5020 m³
